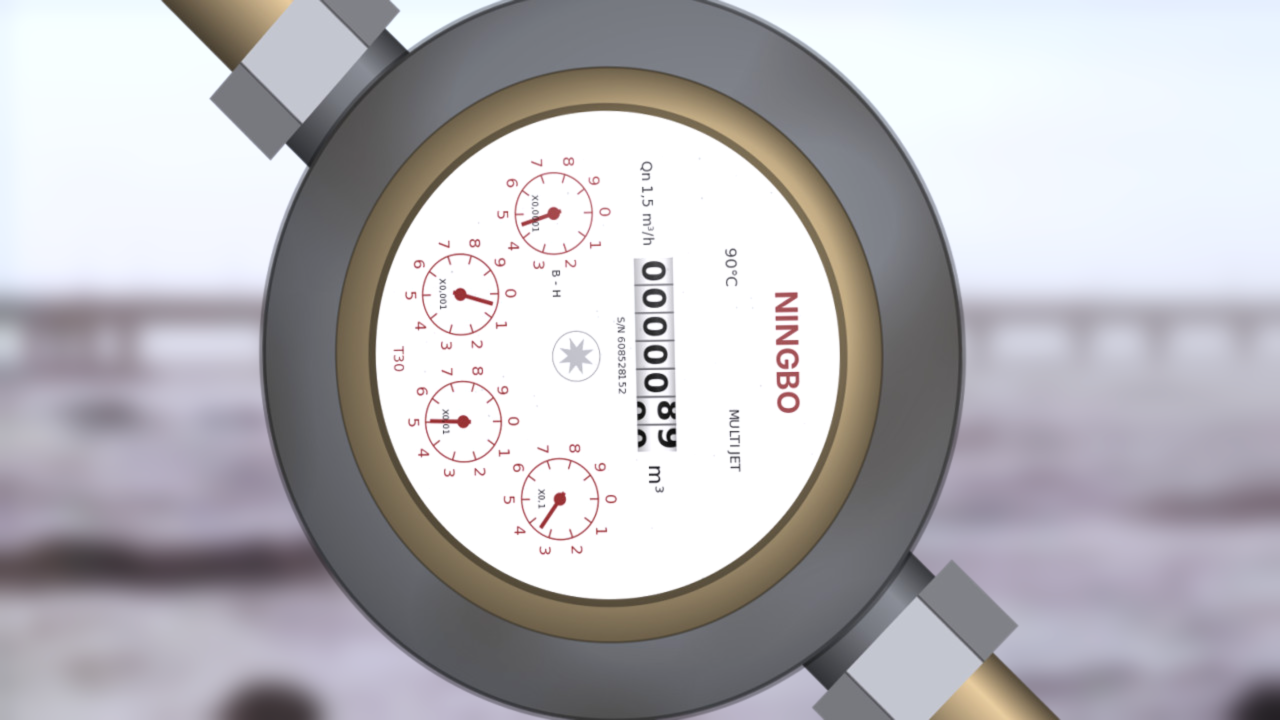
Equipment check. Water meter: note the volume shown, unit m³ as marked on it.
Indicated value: 89.3504 m³
